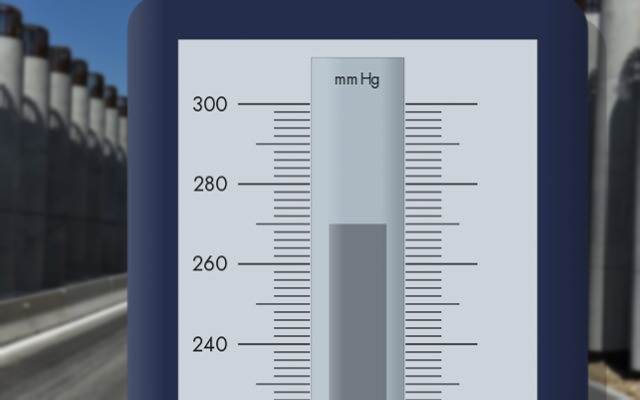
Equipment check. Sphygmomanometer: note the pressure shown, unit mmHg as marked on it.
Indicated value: 270 mmHg
